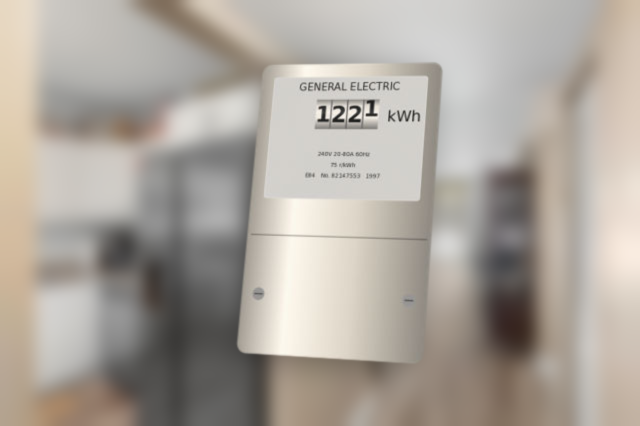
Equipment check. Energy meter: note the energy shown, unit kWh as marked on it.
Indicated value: 1221 kWh
